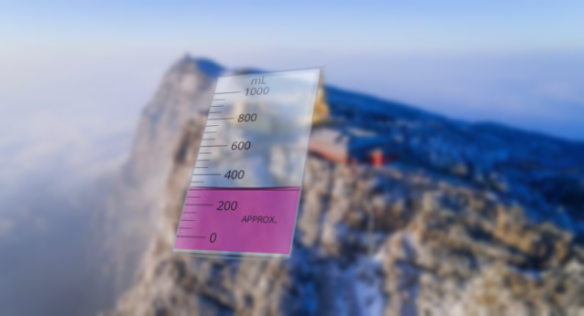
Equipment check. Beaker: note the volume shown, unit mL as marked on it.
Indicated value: 300 mL
